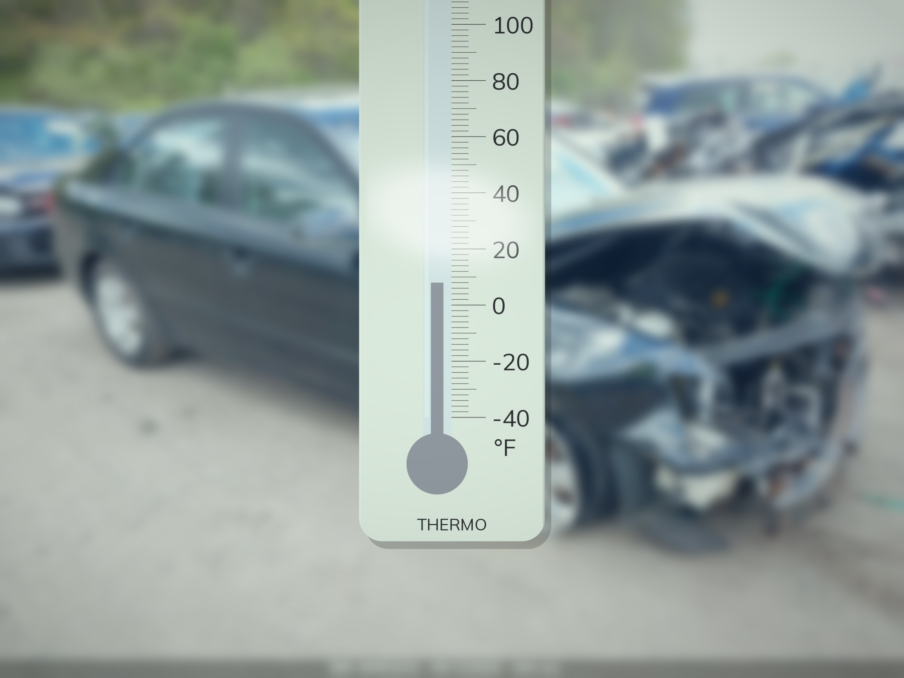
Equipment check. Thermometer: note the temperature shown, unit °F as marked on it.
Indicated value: 8 °F
